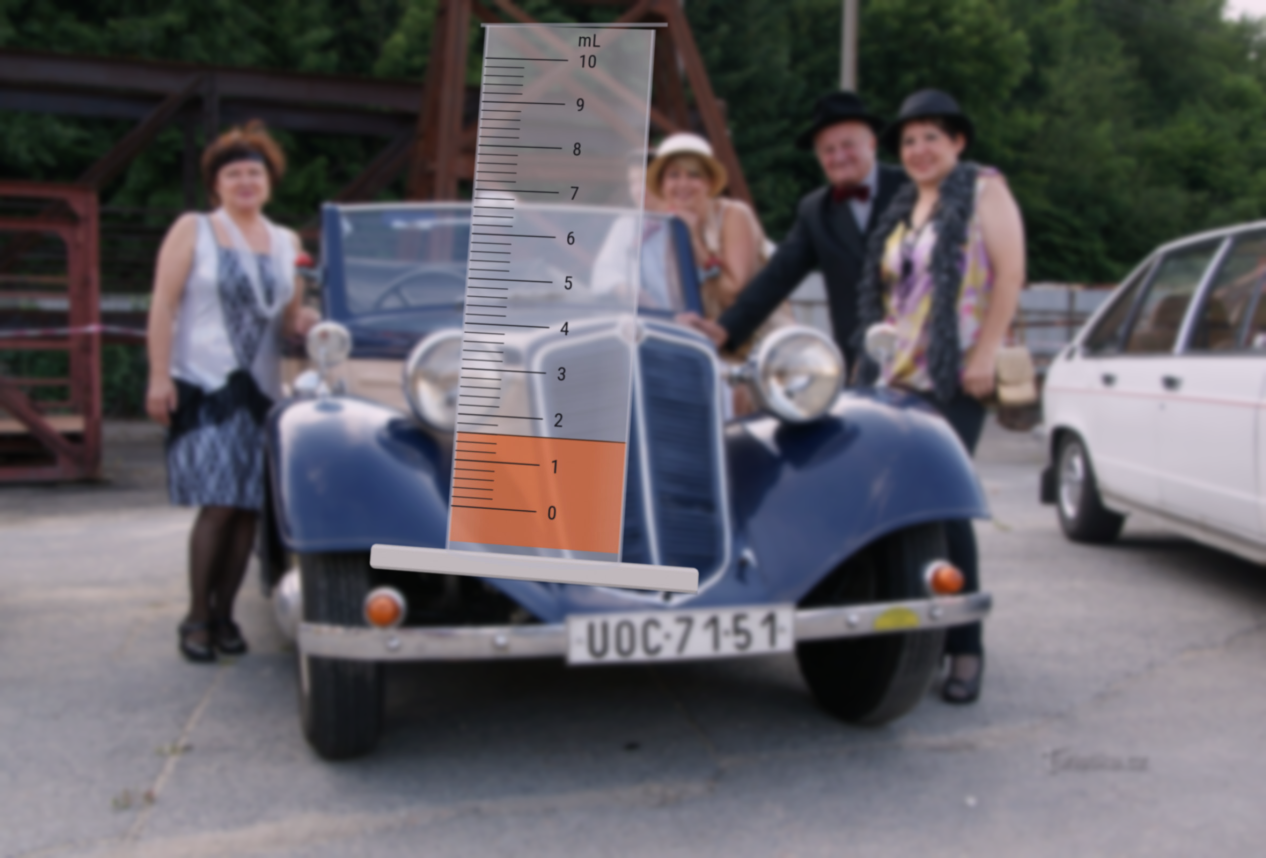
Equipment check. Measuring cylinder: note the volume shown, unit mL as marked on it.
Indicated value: 1.6 mL
